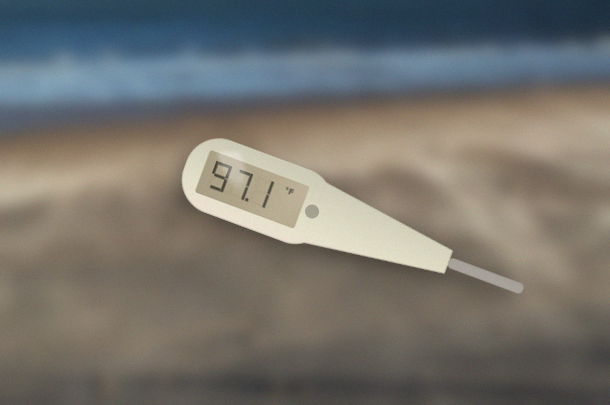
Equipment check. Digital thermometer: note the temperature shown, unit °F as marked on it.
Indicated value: 97.1 °F
